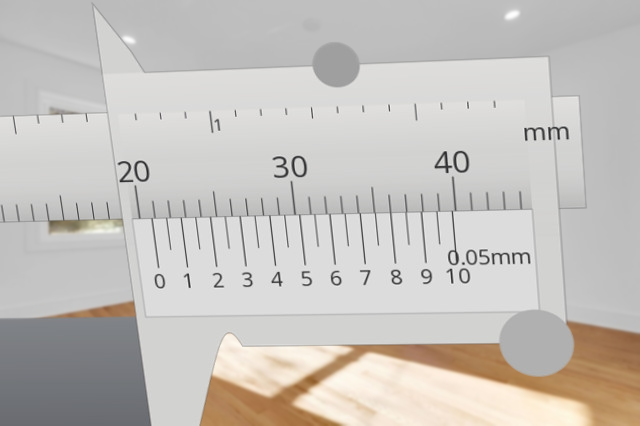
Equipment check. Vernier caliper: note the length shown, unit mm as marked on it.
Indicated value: 20.8 mm
